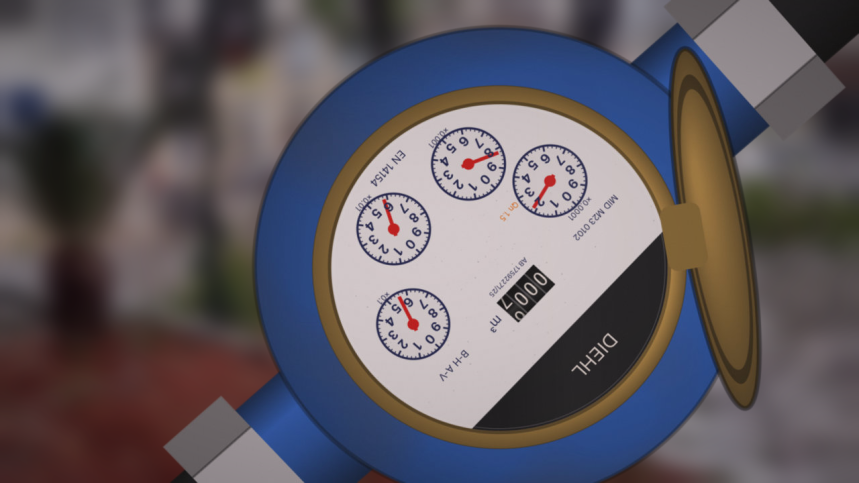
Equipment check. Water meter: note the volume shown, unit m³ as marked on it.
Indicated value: 6.5582 m³
